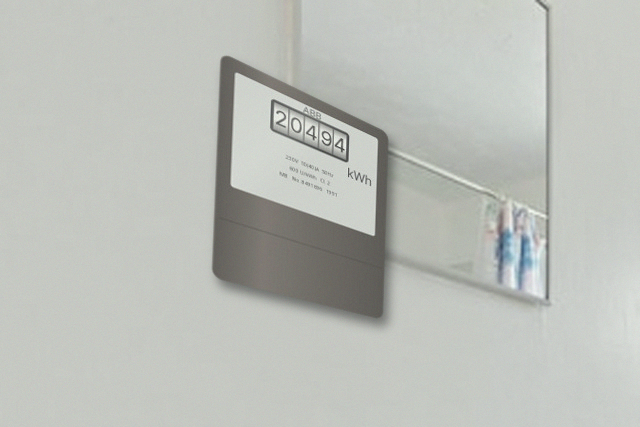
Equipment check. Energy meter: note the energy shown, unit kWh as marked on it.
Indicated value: 20494 kWh
